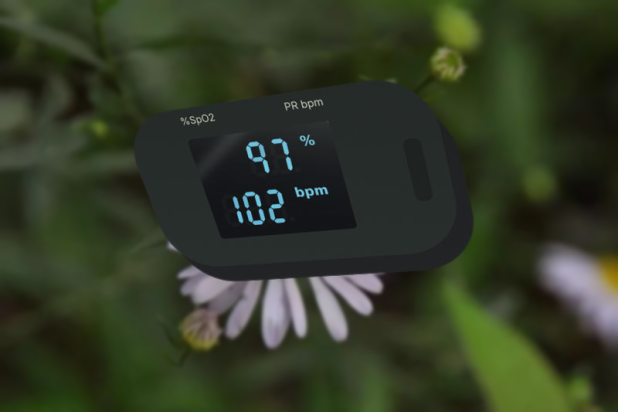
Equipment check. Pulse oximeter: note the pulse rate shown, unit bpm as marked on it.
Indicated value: 102 bpm
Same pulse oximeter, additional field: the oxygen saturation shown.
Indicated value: 97 %
